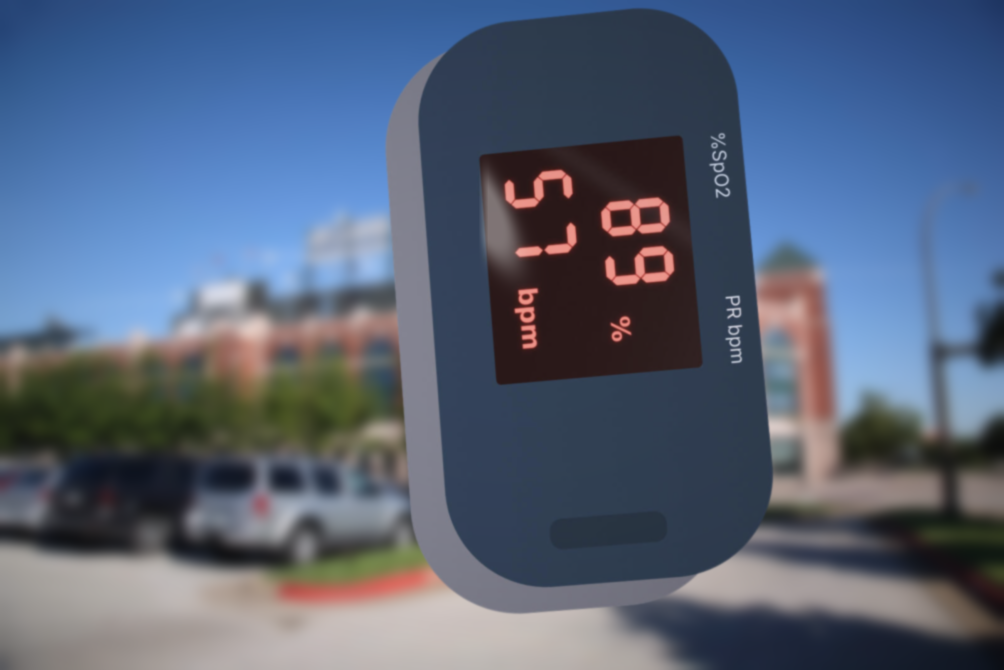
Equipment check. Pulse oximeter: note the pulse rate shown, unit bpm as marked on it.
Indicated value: 57 bpm
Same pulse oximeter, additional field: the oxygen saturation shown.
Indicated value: 89 %
